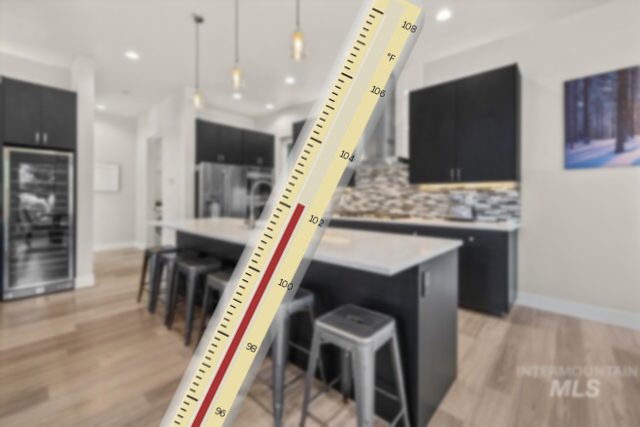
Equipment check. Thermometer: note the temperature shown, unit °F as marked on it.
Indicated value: 102.2 °F
